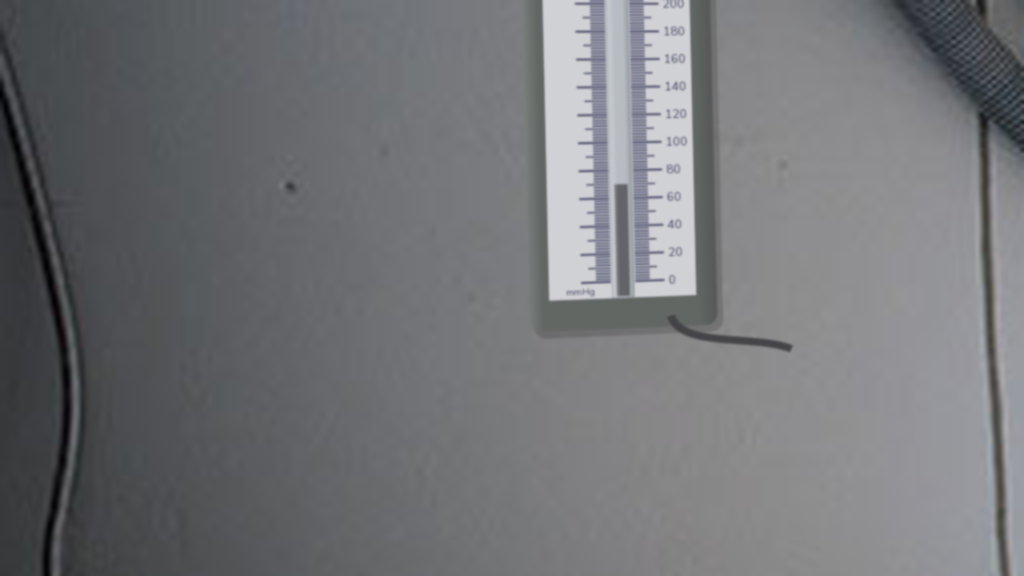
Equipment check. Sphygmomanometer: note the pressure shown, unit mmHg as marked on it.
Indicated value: 70 mmHg
